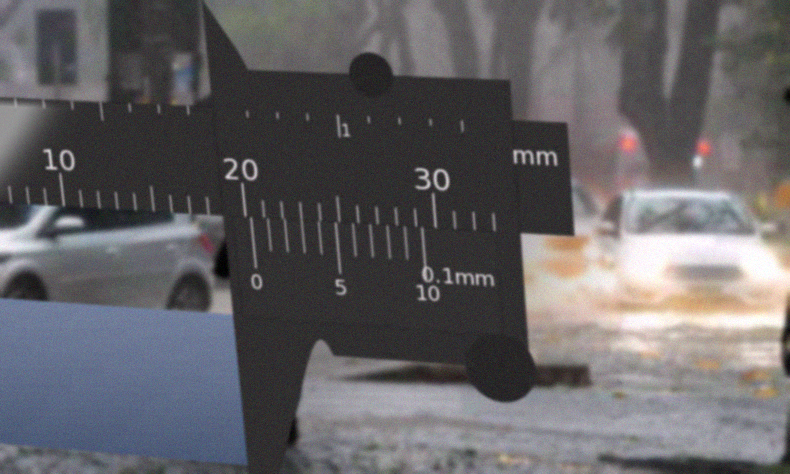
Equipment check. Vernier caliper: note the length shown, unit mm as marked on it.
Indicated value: 20.3 mm
